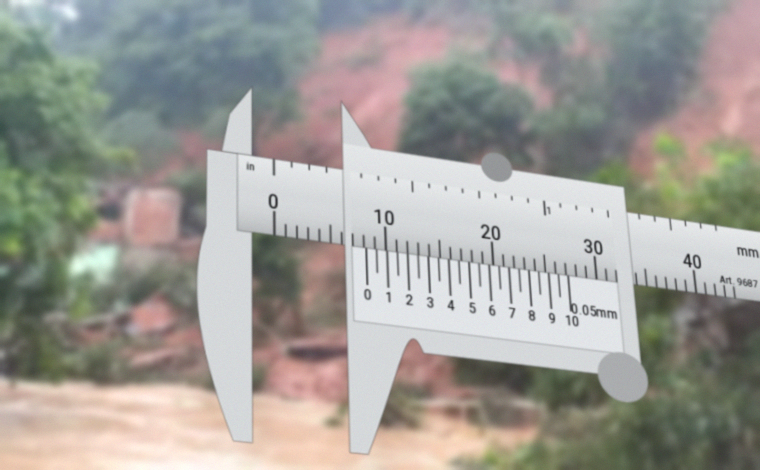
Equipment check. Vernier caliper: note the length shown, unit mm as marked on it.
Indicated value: 8.2 mm
